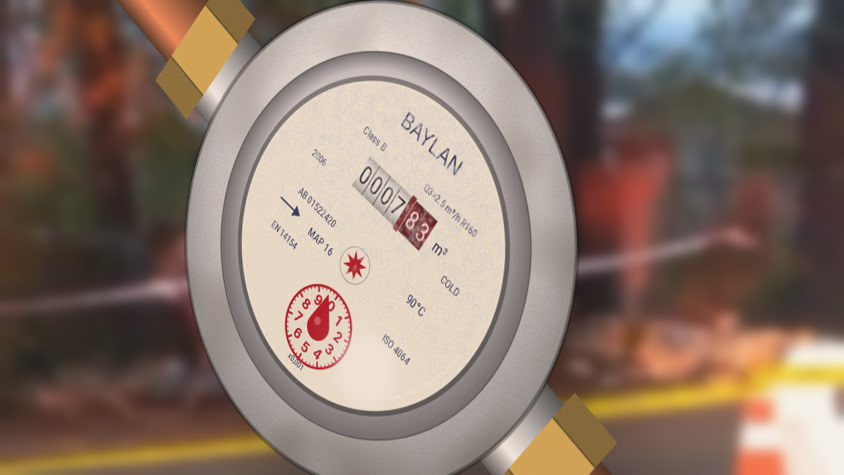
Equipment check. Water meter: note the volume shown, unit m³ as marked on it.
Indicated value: 7.829 m³
